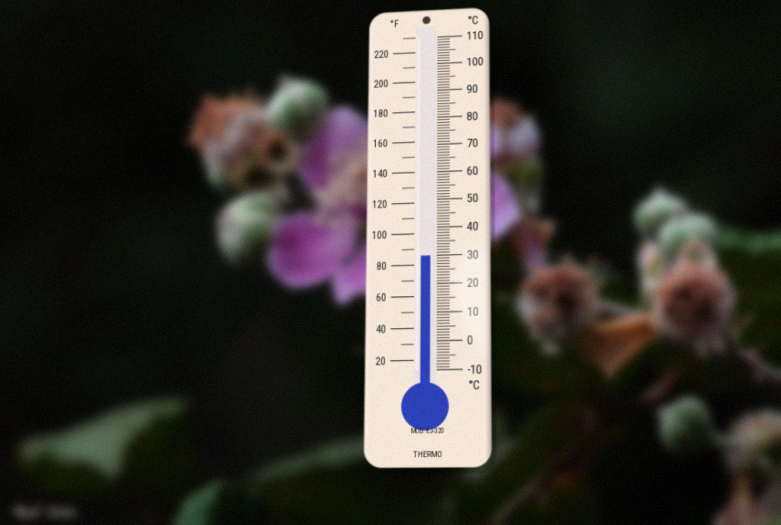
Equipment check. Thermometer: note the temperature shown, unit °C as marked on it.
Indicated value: 30 °C
